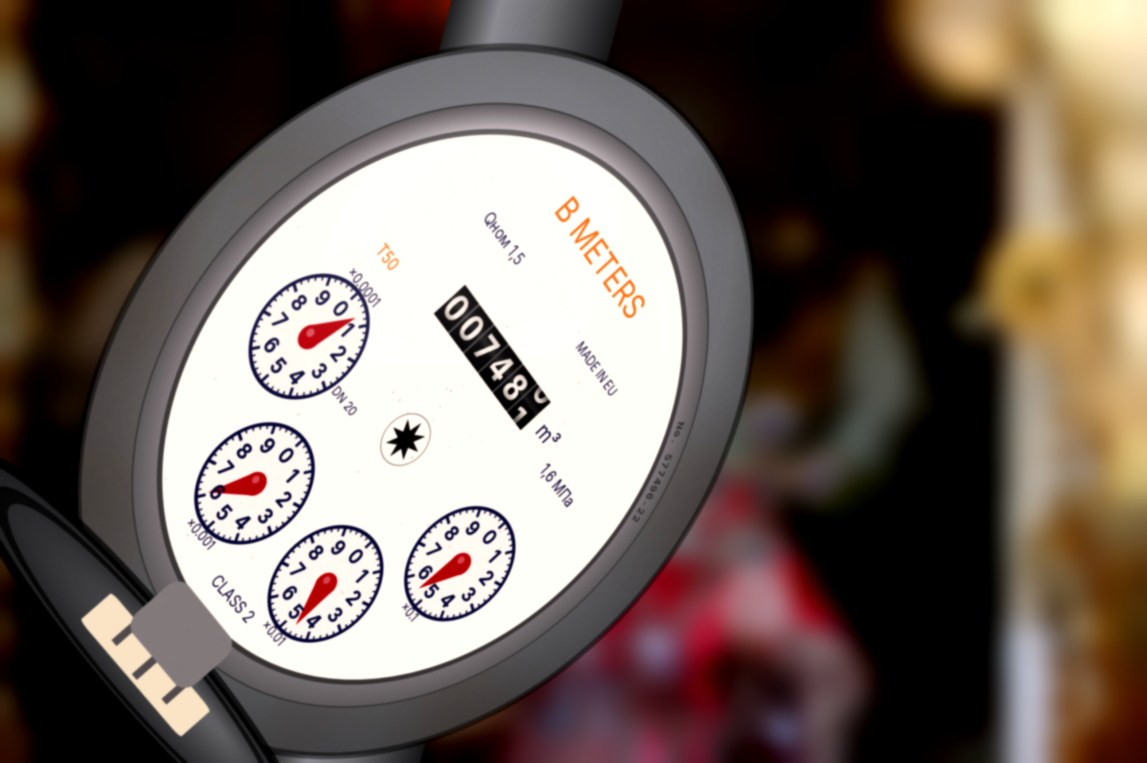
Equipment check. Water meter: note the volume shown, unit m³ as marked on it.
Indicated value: 7480.5460 m³
